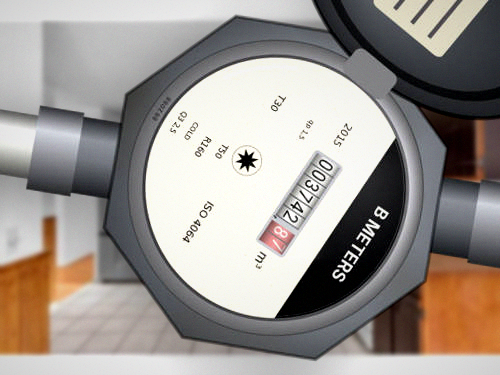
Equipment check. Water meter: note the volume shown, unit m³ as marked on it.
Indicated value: 3742.87 m³
